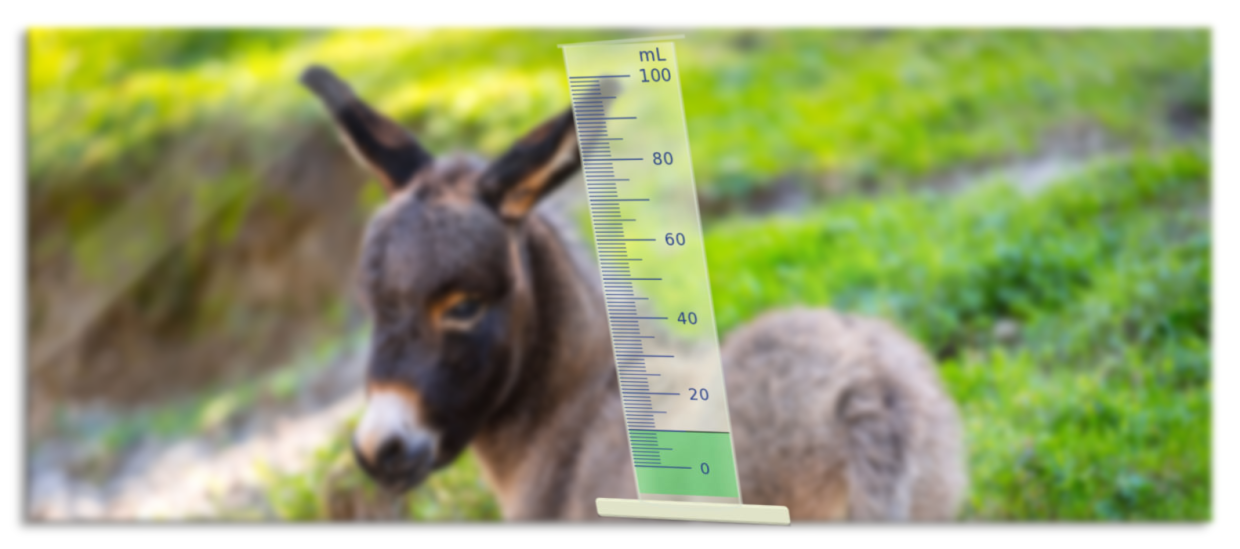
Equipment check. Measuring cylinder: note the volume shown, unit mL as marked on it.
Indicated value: 10 mL
